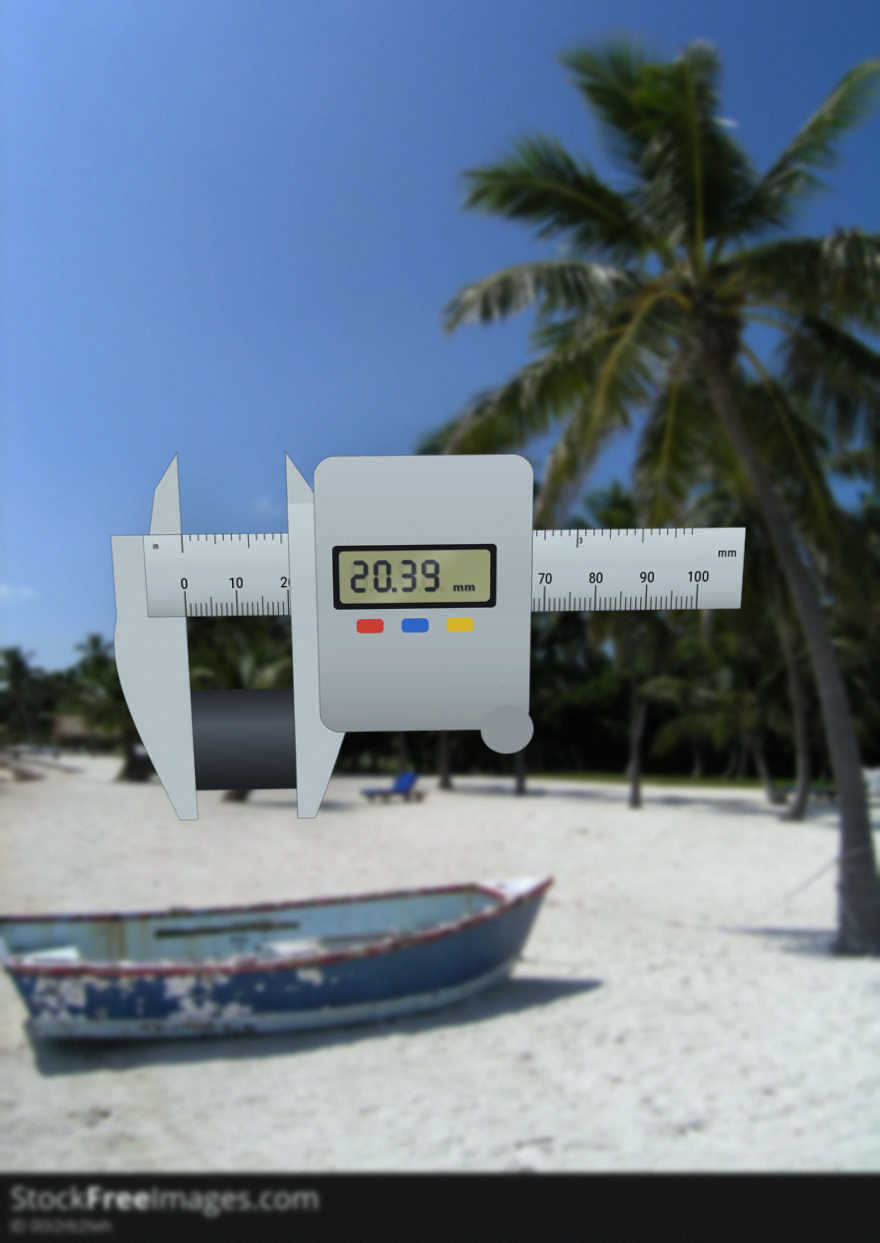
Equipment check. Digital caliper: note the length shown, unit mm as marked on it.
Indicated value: 20.39 mm
